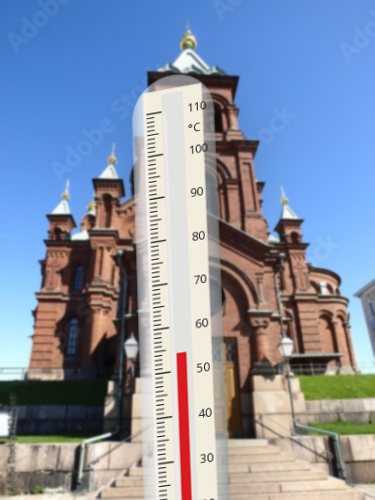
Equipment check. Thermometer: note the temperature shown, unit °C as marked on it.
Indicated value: 54 °C
